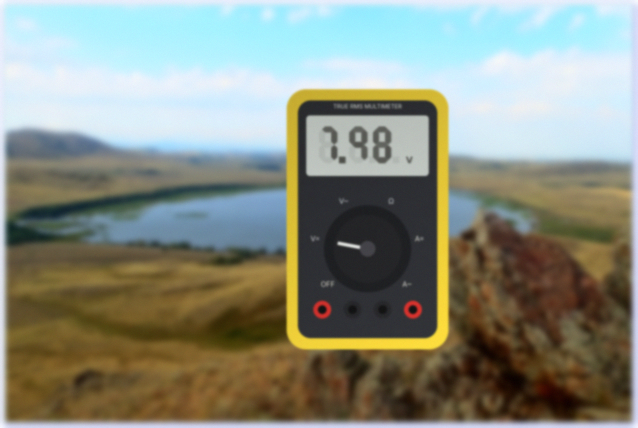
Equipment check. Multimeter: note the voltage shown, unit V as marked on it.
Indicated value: 7.98 V
